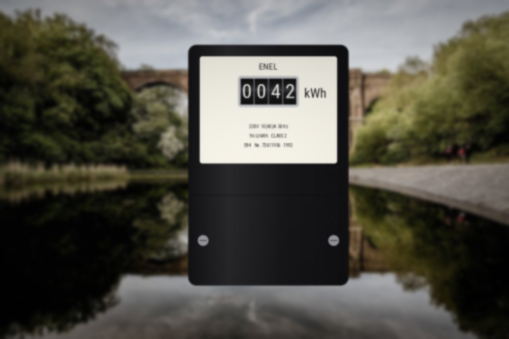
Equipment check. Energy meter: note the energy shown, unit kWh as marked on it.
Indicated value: 42 kWh
